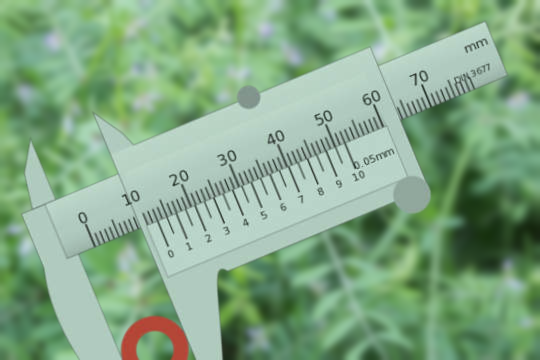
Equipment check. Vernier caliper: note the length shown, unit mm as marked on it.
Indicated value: 13.0 mm
